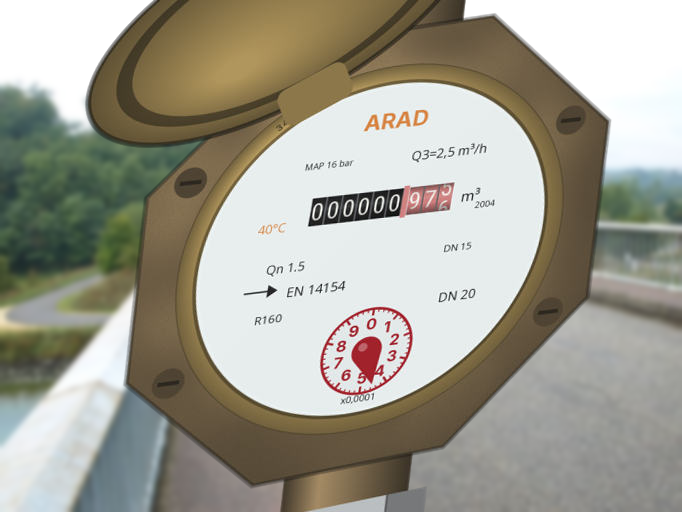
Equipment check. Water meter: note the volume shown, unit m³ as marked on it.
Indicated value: 0.9754 m³
